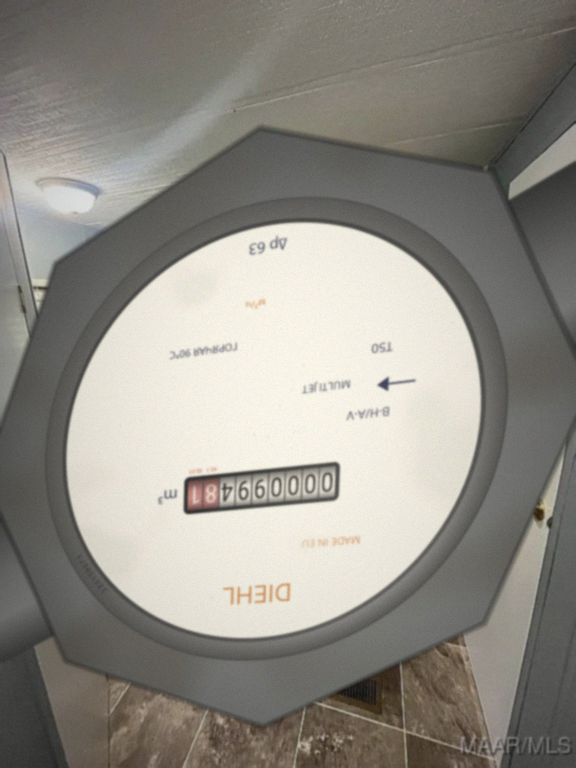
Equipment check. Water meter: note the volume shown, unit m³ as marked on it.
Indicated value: 994.81 m³
